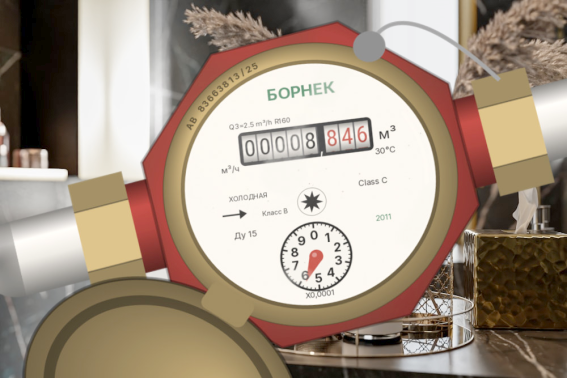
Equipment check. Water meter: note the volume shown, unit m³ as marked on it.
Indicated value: 8.8465 m³
